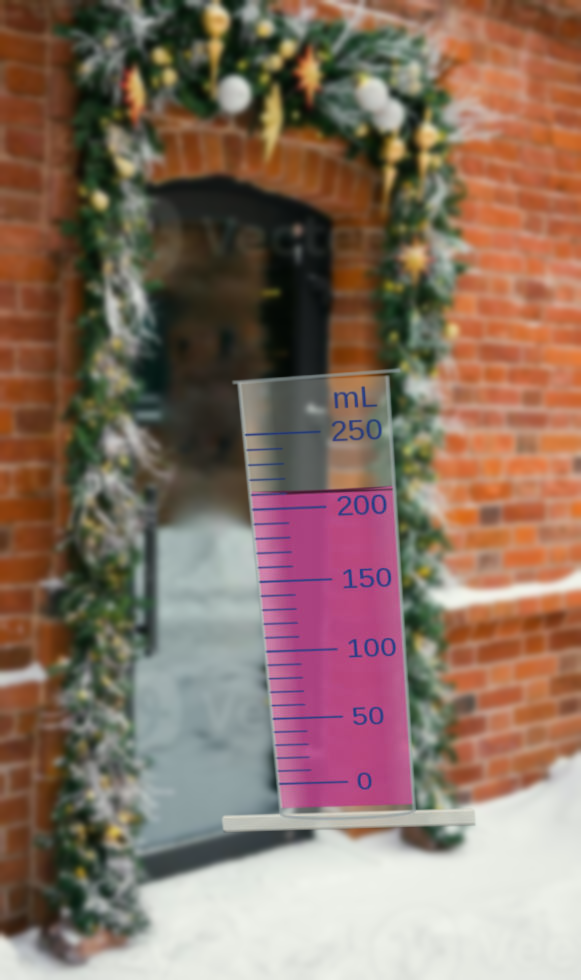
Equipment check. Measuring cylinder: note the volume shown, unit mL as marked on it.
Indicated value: 210 mL
